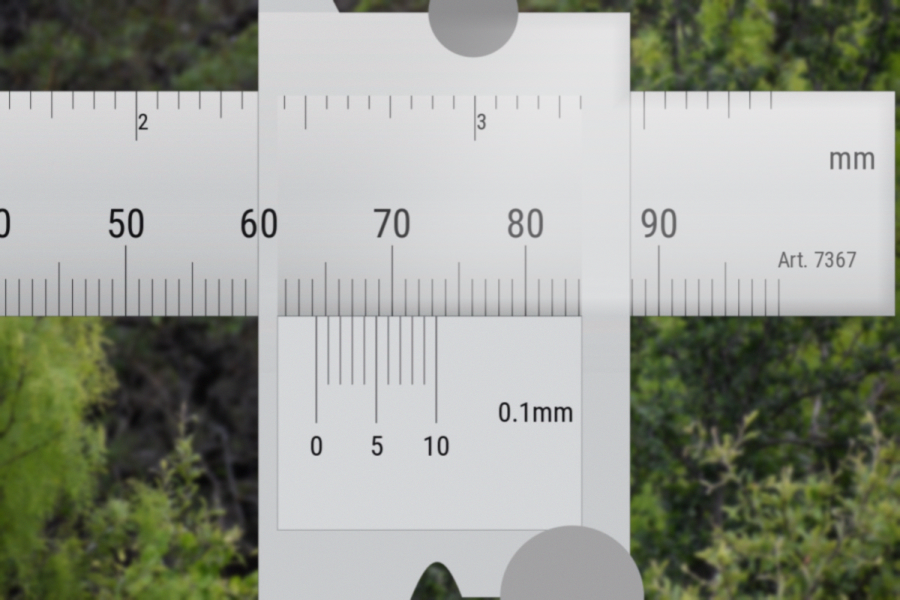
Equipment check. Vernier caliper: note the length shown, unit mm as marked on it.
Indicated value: 64.3 mm
